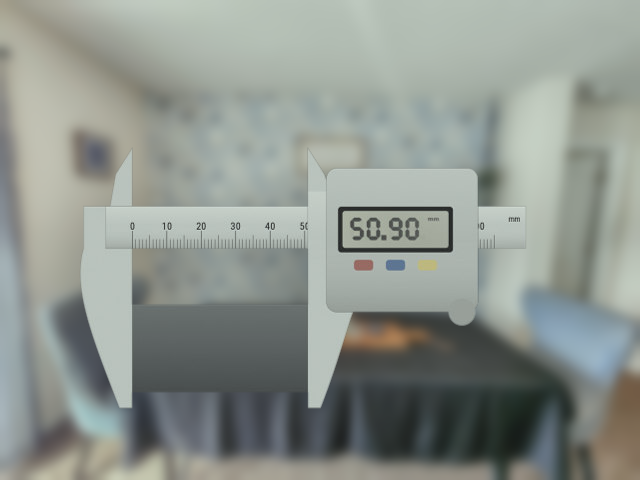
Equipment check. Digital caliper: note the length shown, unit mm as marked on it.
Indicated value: 50.90 mm
